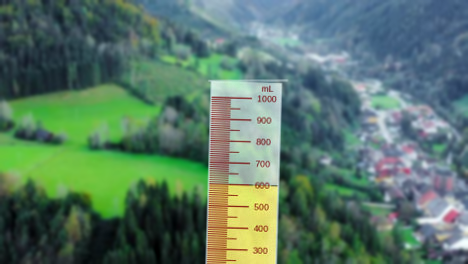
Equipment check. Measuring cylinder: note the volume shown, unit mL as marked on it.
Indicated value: 600 mL
